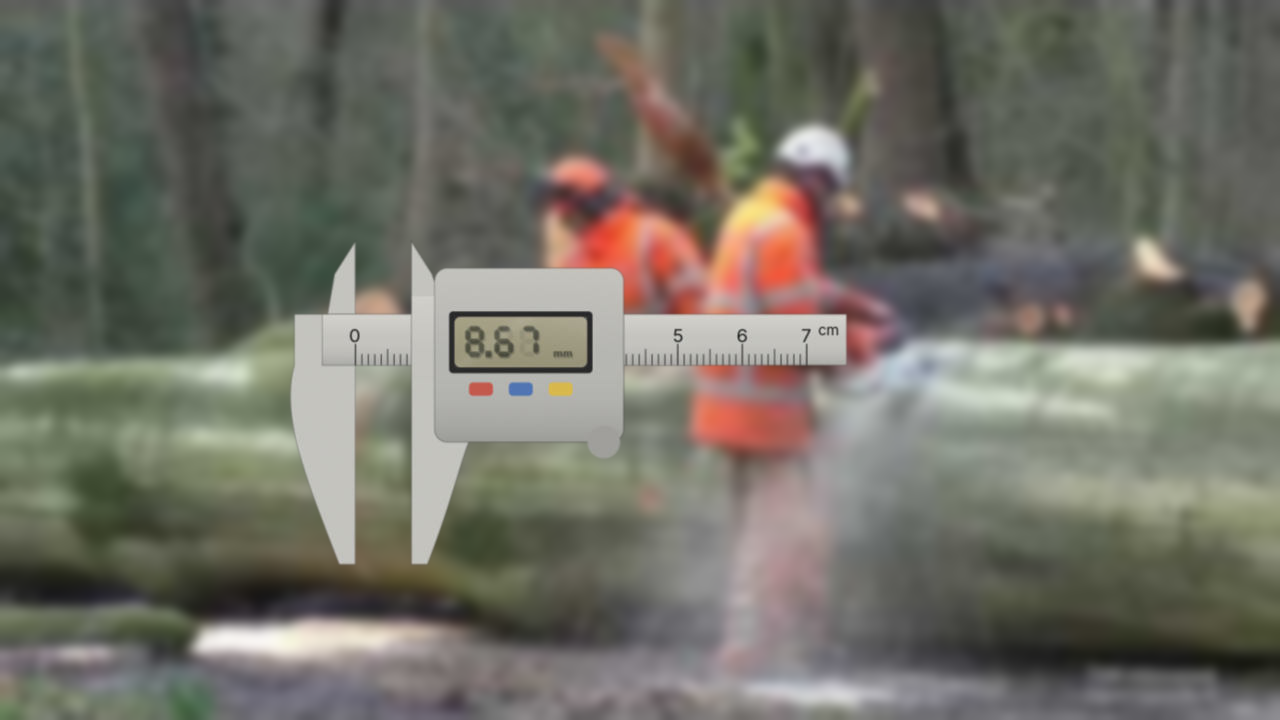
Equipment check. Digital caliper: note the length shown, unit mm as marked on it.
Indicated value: 8.67 mm
